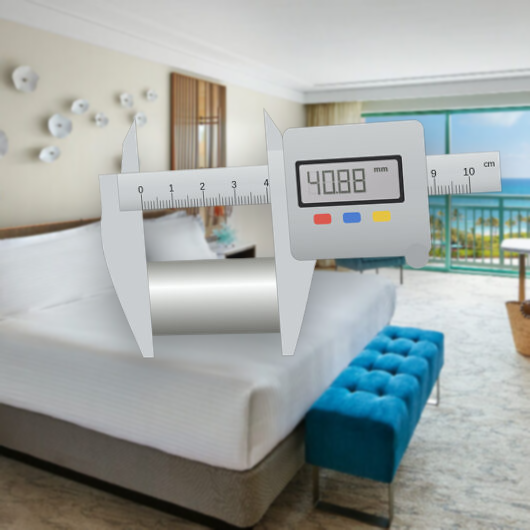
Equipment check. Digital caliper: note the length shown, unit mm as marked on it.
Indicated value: 40.88 mm
